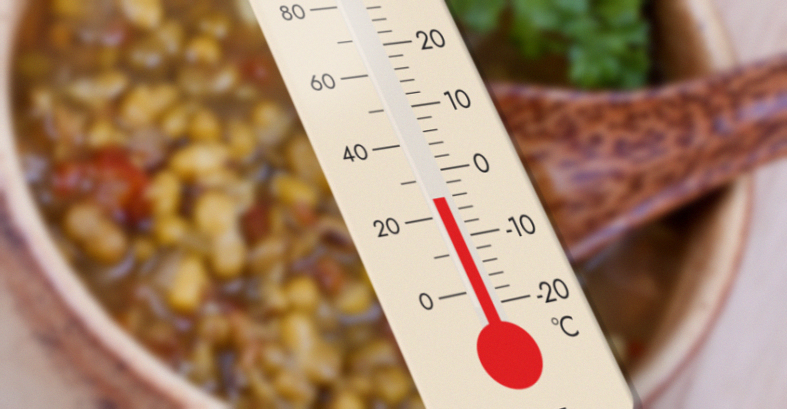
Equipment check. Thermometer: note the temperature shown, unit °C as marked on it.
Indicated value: -4 °C
